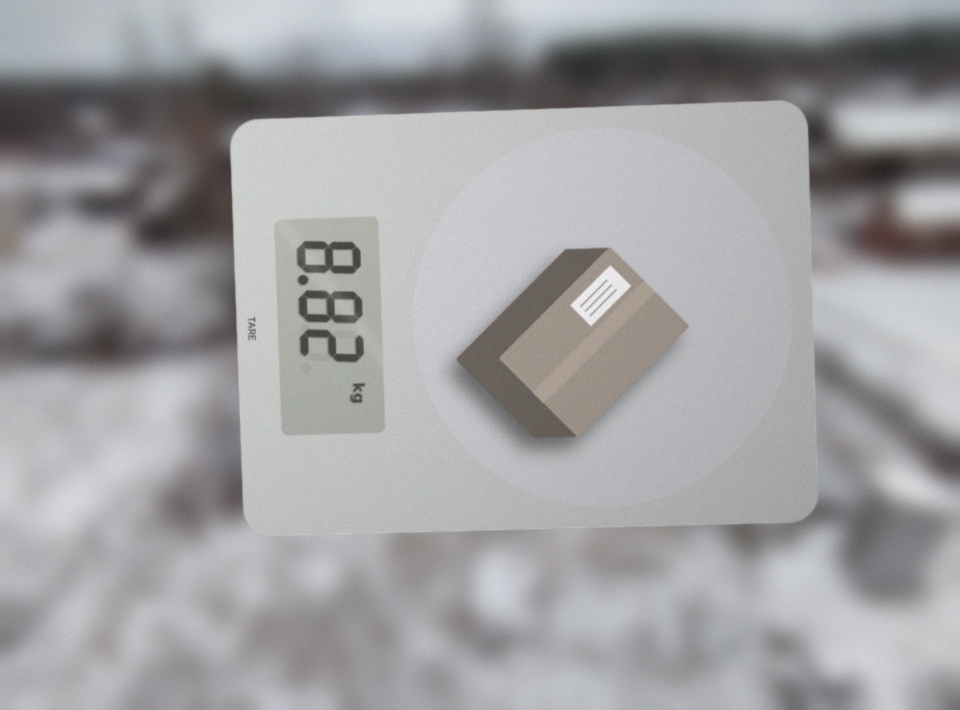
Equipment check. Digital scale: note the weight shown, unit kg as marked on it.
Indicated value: 8.82 kg
